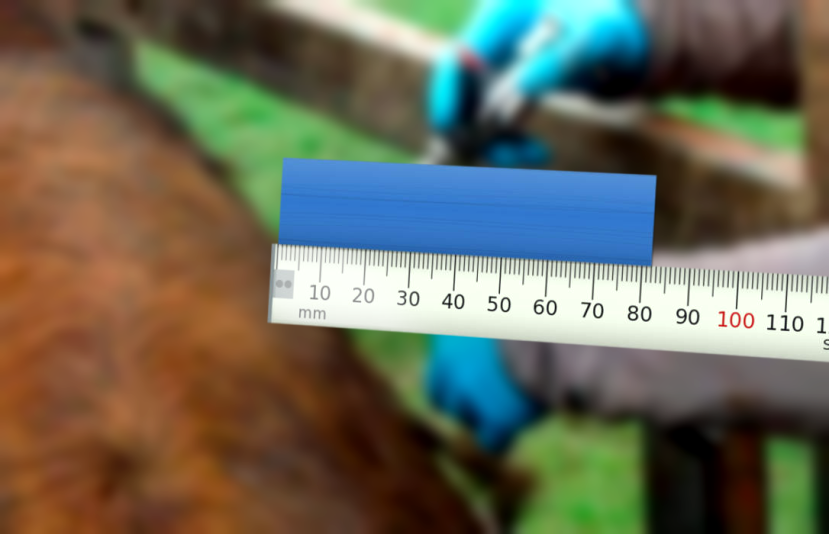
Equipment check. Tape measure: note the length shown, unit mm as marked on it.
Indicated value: 82 mm
